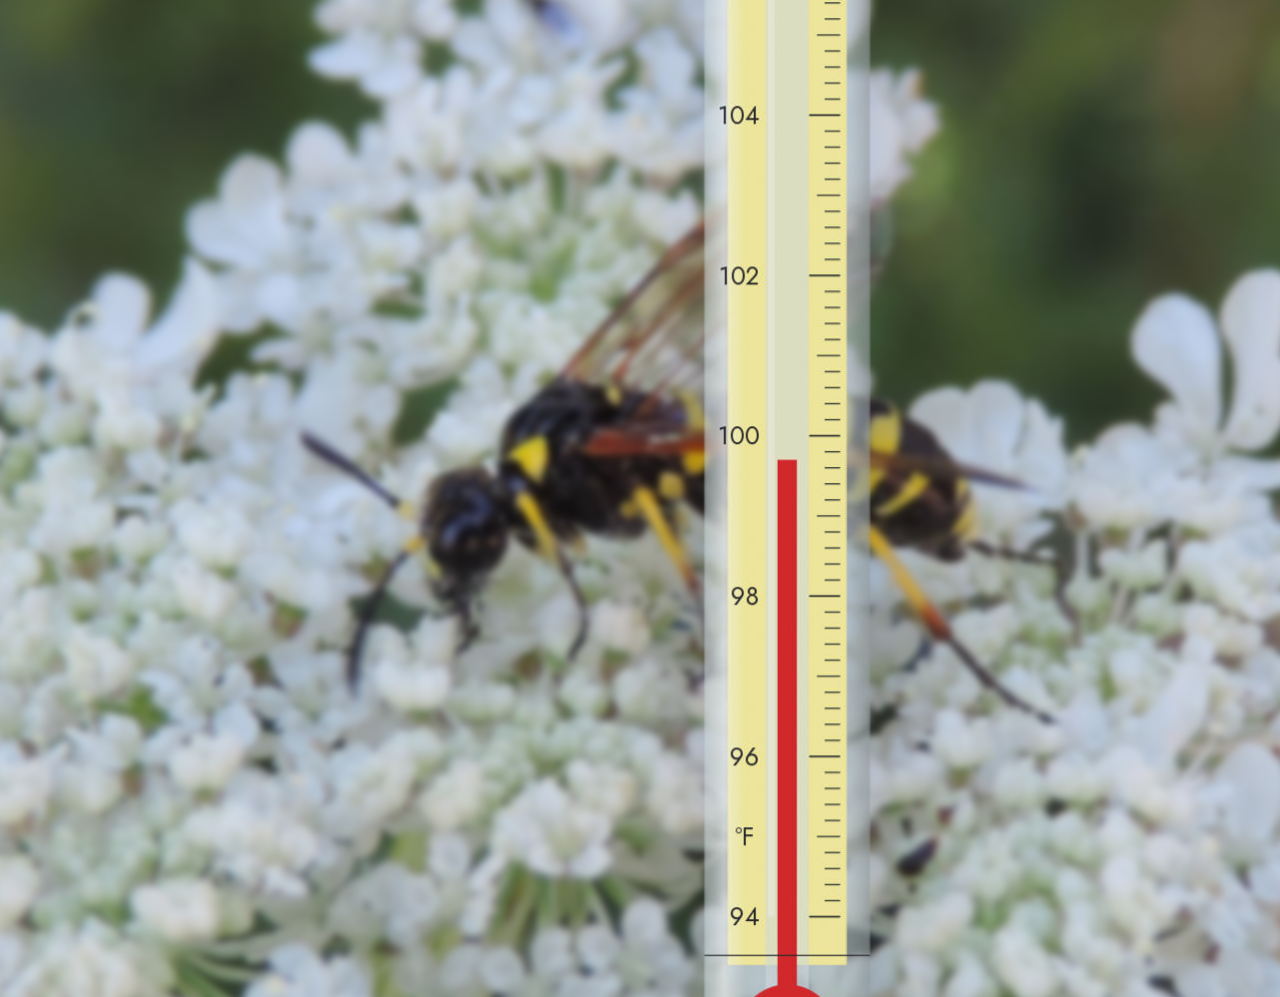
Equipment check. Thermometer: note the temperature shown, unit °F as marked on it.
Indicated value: 99.7 °F
